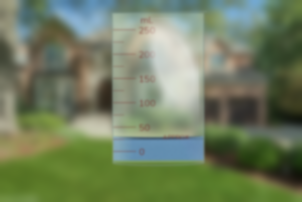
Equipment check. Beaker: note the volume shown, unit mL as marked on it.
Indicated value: 25 mL
